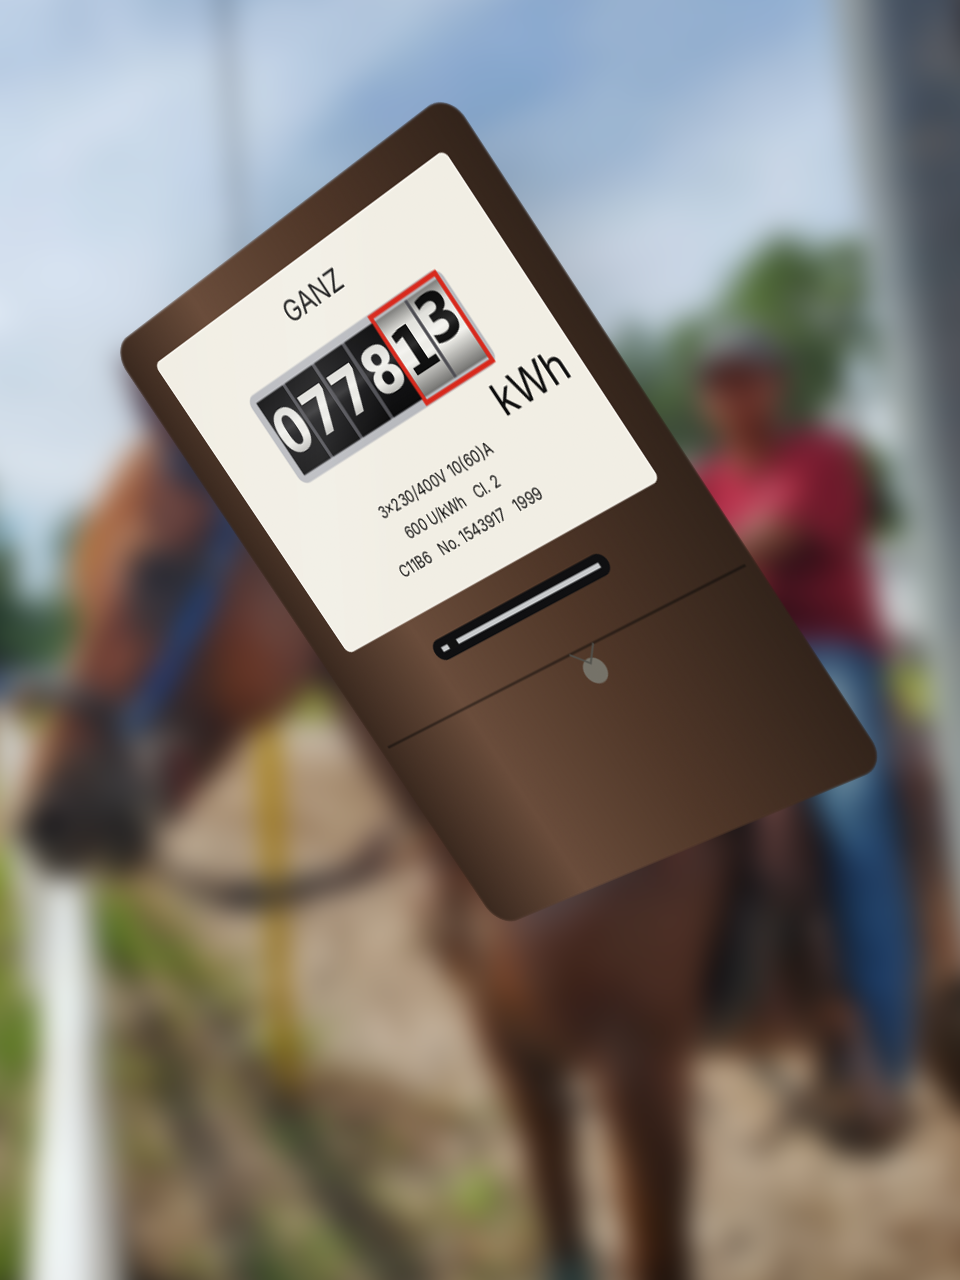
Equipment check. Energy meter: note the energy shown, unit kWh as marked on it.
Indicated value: 778.13 kWh
